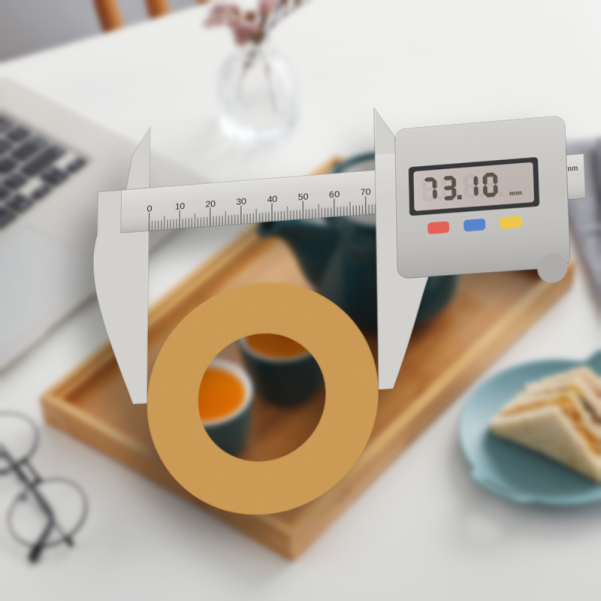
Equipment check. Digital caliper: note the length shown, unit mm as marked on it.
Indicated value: 73.10 mm
